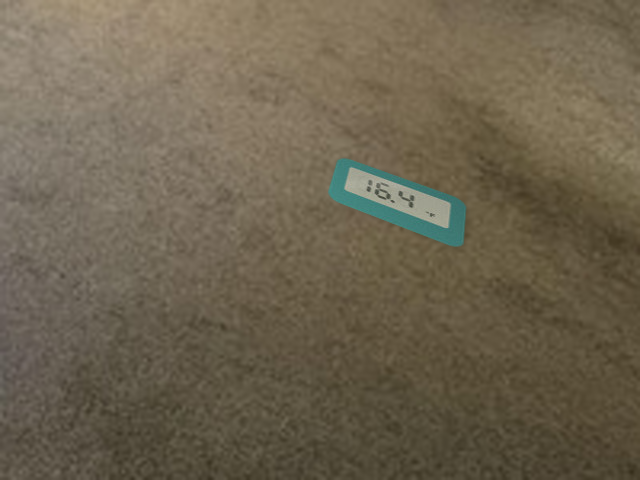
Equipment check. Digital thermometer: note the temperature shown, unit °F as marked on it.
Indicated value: 16.4 °F
